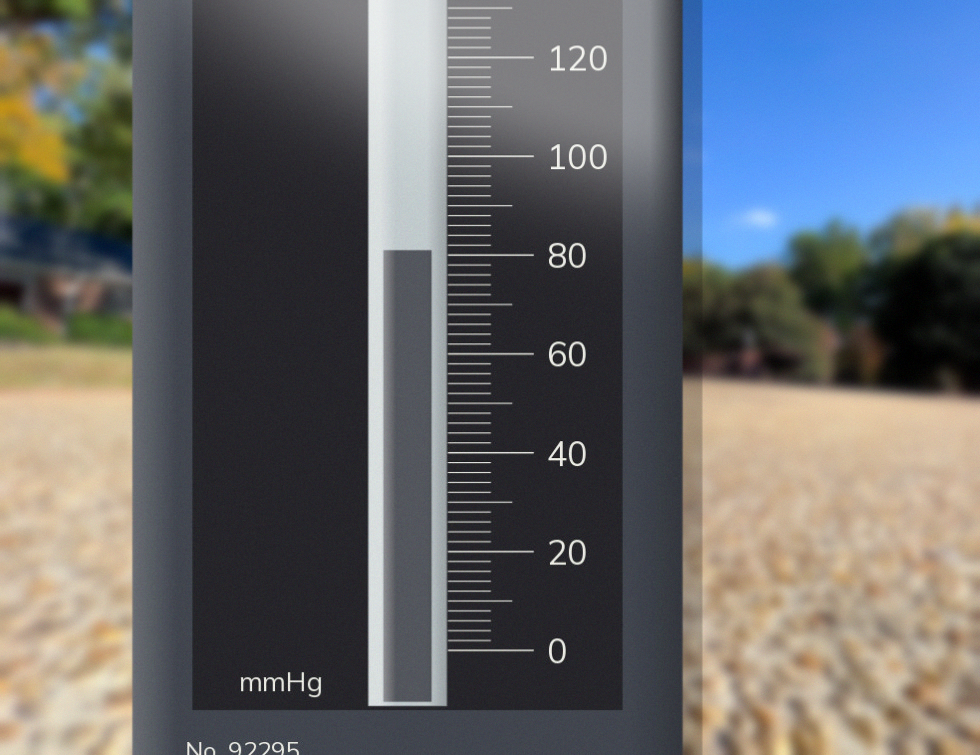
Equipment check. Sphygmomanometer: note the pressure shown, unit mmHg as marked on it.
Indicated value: 81 mmHg
